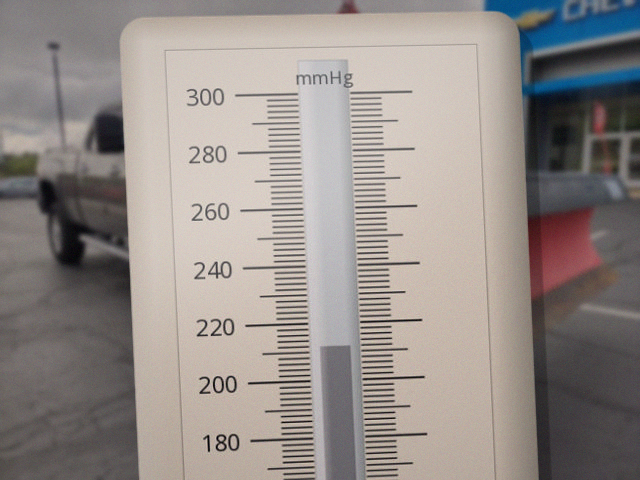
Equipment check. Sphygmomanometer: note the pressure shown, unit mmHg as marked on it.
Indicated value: 212 mmHg
